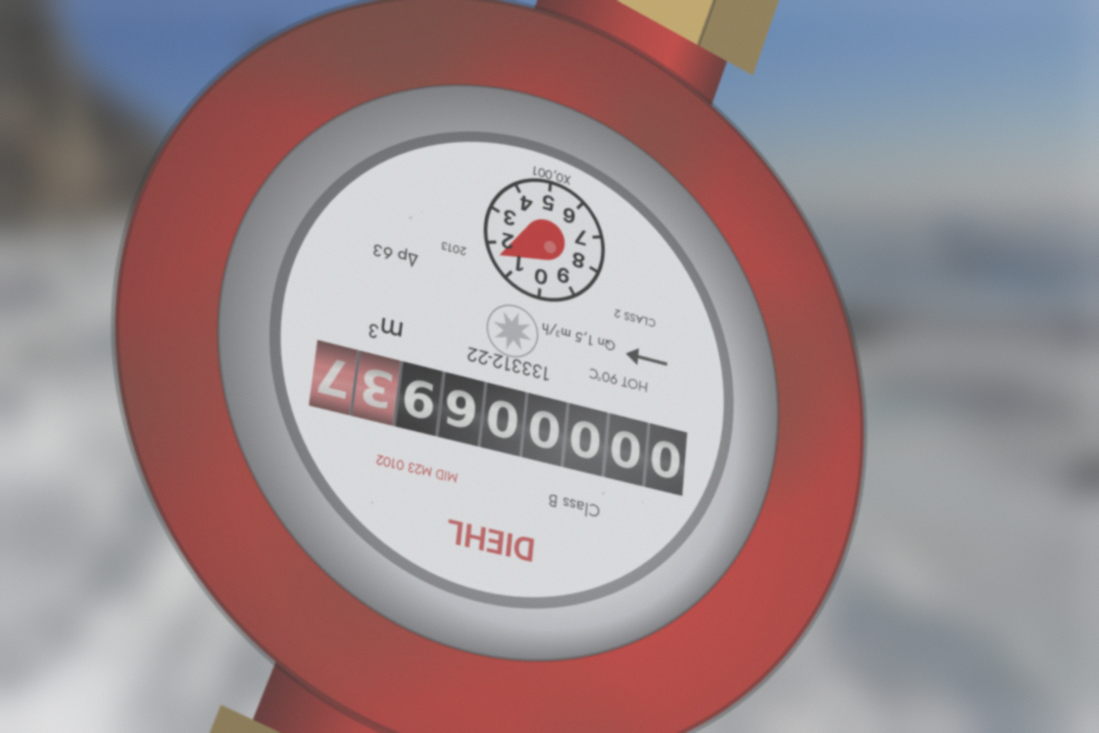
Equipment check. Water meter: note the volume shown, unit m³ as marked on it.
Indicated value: 69.371 m³
